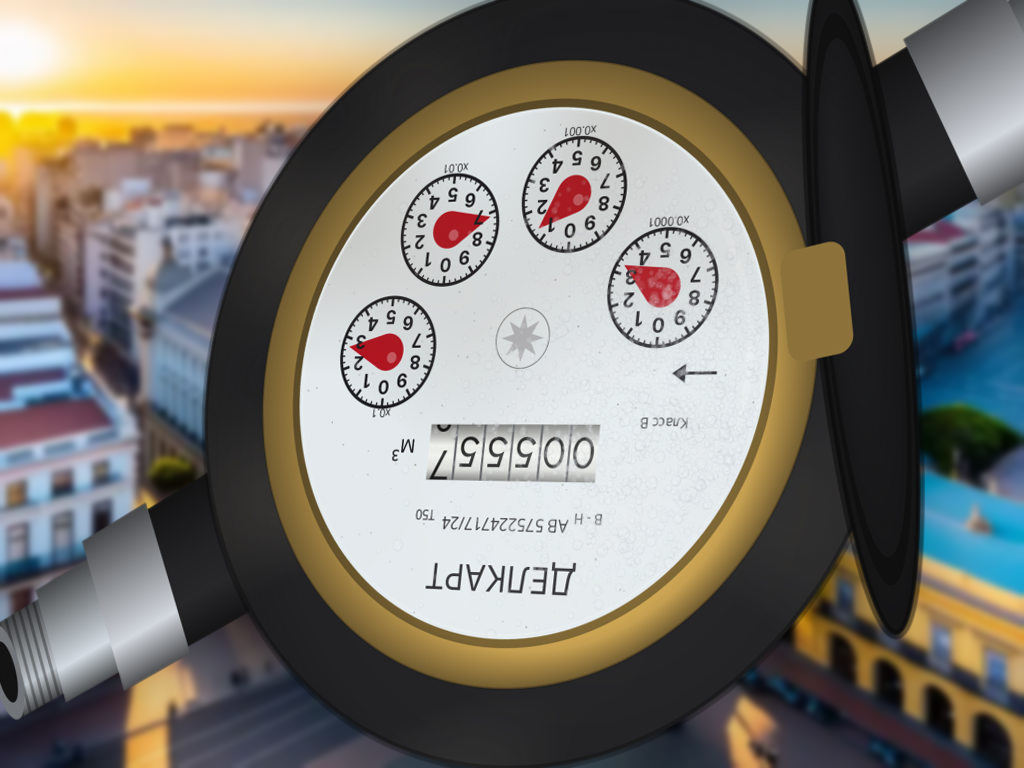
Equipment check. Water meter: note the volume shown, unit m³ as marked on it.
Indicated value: 5557.2713 m³
